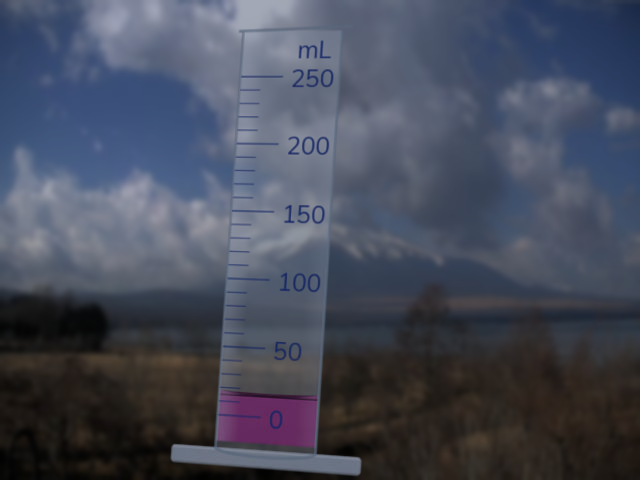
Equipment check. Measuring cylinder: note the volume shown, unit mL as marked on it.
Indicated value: 15 mL
